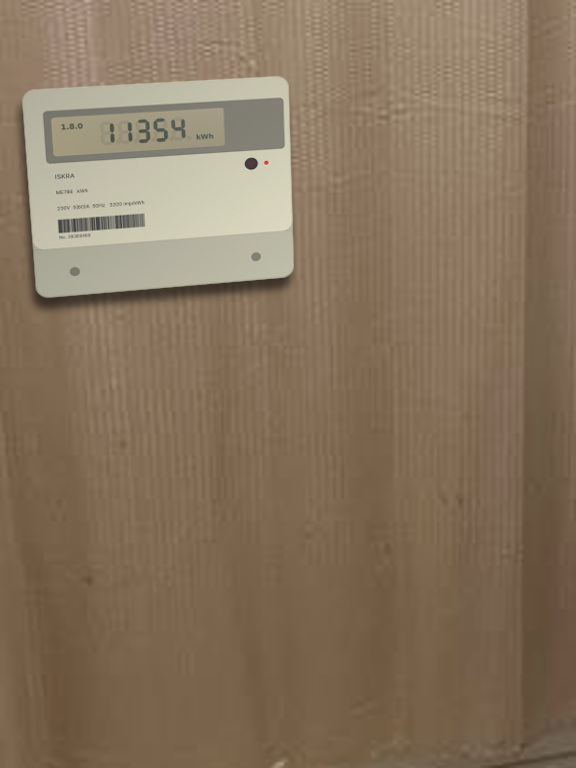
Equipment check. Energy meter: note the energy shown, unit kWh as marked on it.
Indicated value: 11354 kWh
